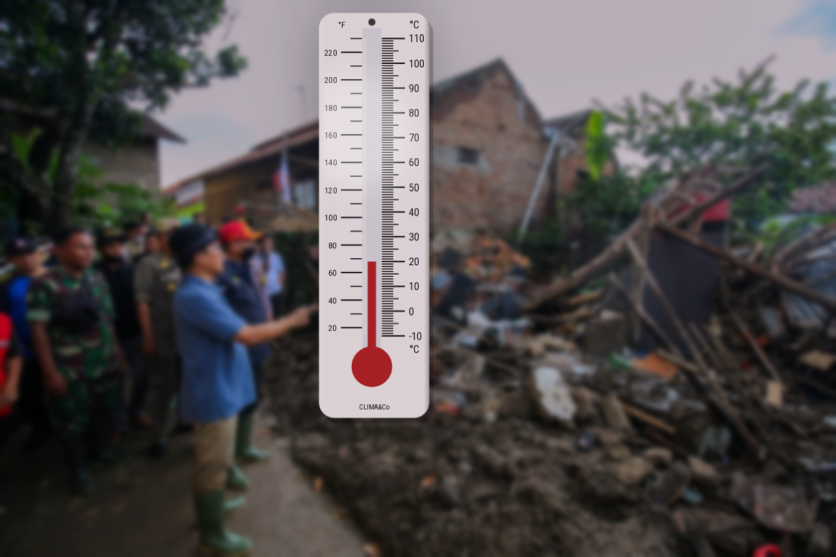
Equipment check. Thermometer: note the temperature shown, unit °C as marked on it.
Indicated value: 20 °C
